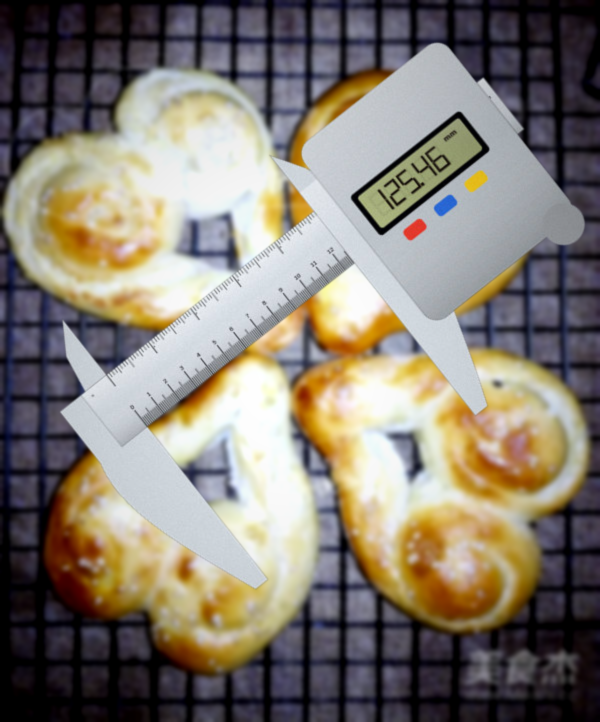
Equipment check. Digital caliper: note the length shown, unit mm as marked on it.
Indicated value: 125.46 mm
